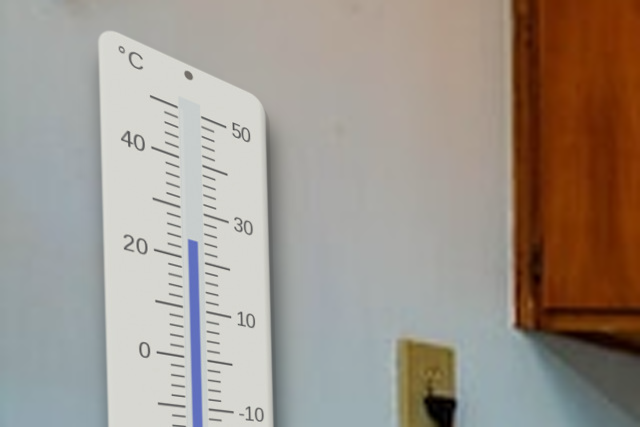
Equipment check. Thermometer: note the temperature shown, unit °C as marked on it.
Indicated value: 24 °C
